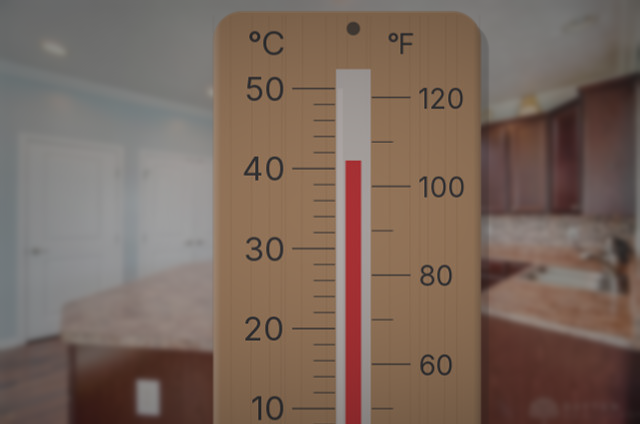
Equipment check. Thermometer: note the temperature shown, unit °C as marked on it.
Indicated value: 41 °C
